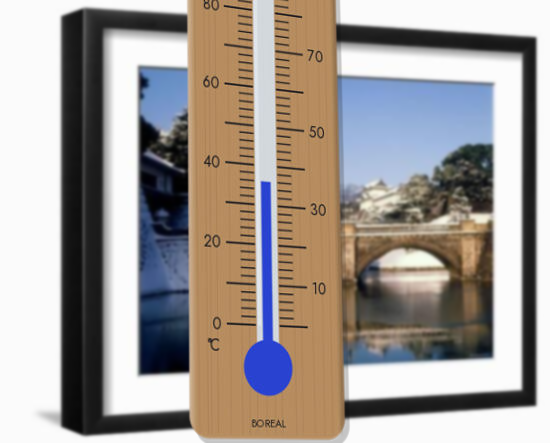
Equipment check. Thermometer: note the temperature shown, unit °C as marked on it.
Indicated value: 36 °C
